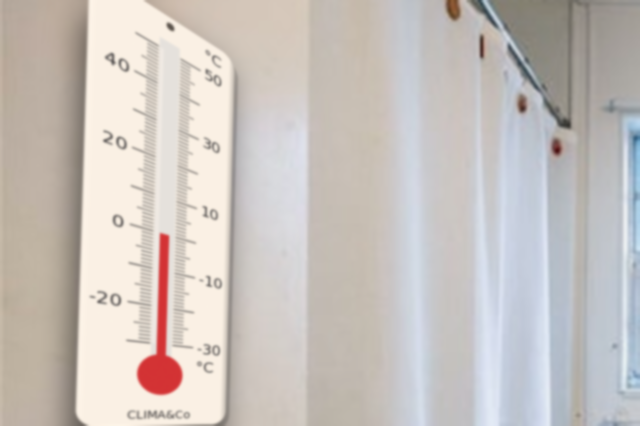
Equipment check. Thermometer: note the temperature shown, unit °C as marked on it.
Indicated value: 0 °C
